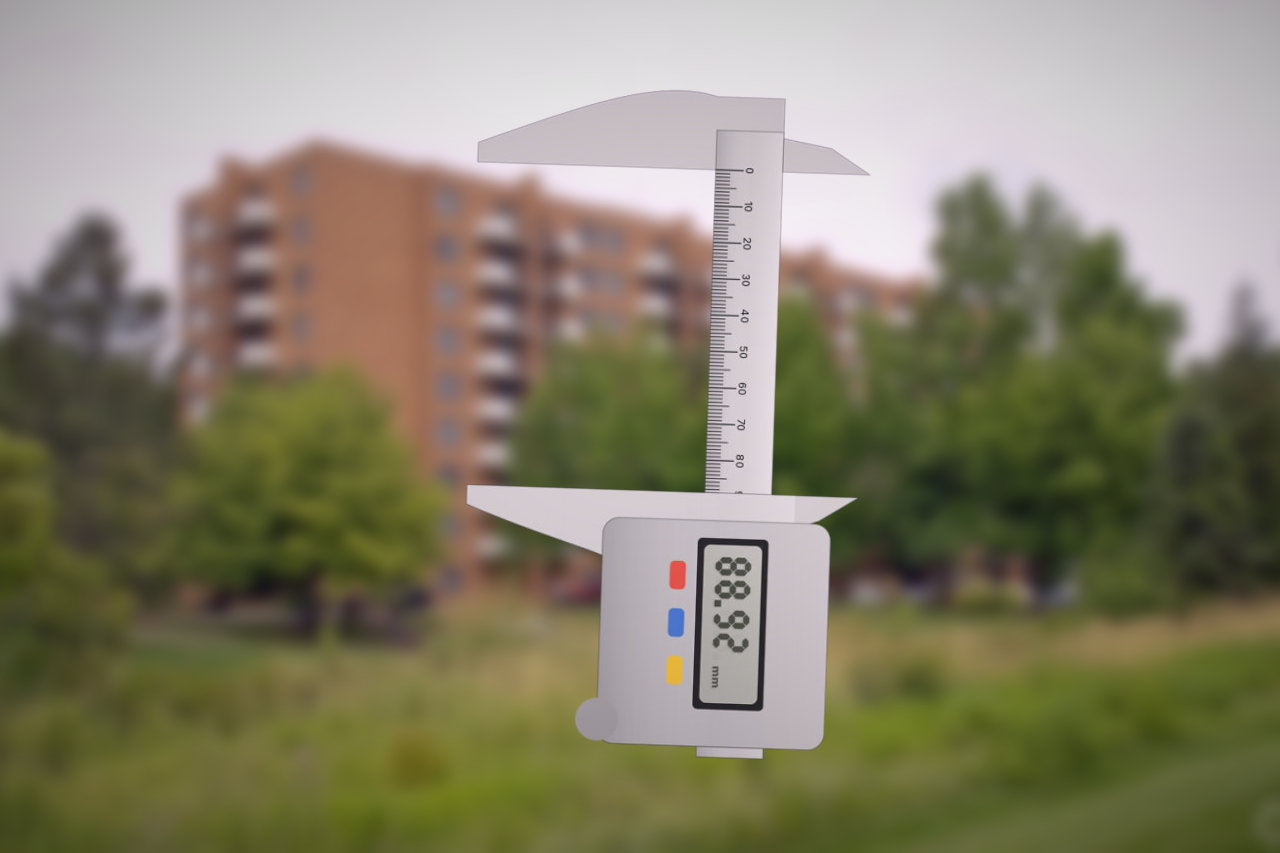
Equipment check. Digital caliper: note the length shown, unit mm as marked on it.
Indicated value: 88.92 mm
